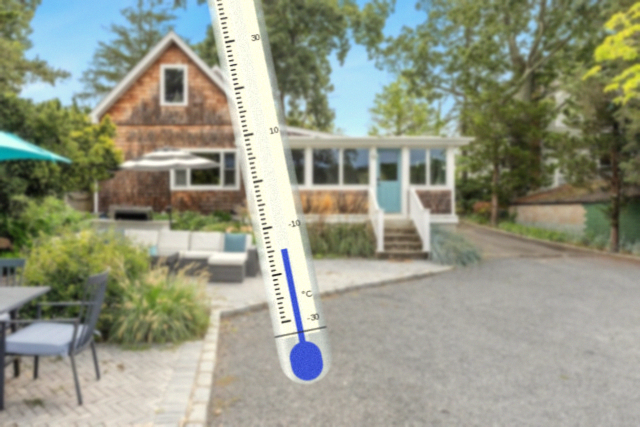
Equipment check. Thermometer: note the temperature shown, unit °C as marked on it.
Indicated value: -15 °C
